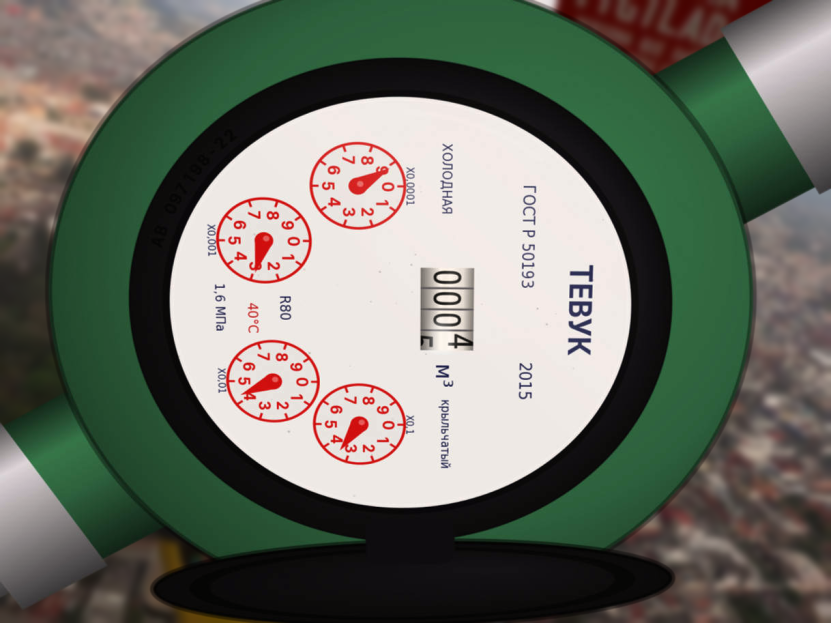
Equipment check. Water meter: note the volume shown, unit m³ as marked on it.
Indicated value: 4.3429 m³
